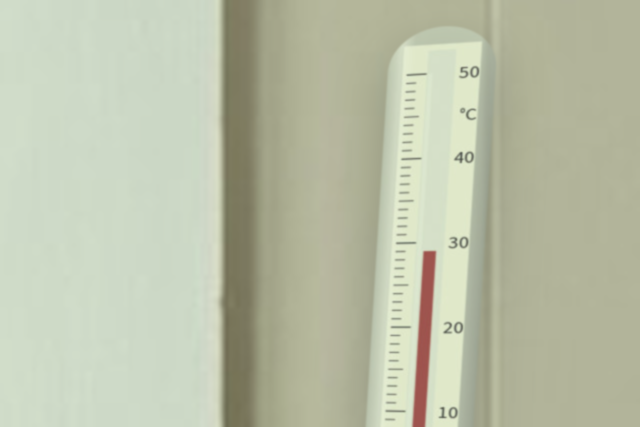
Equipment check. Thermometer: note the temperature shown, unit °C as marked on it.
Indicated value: 29 °C
